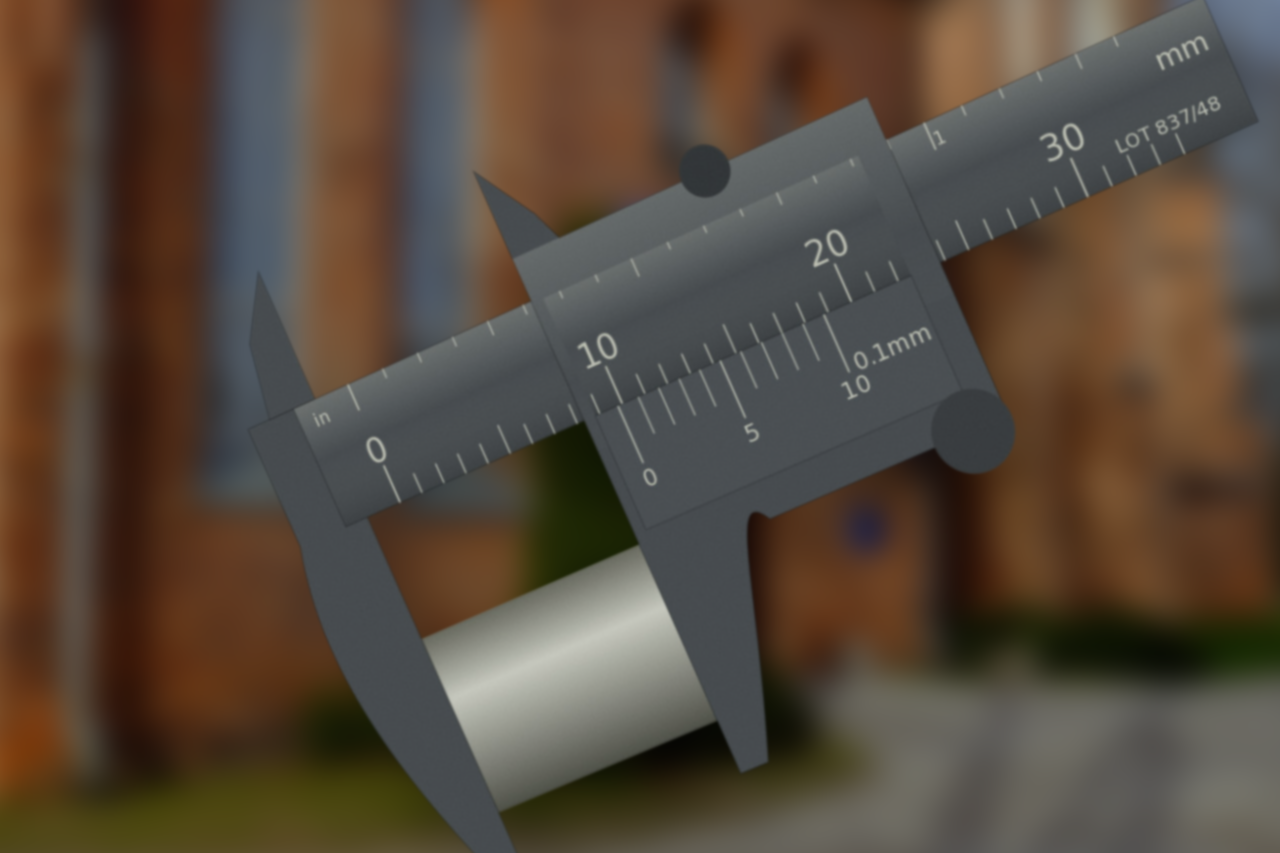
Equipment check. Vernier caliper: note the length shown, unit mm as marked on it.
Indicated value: 9.8 mm
